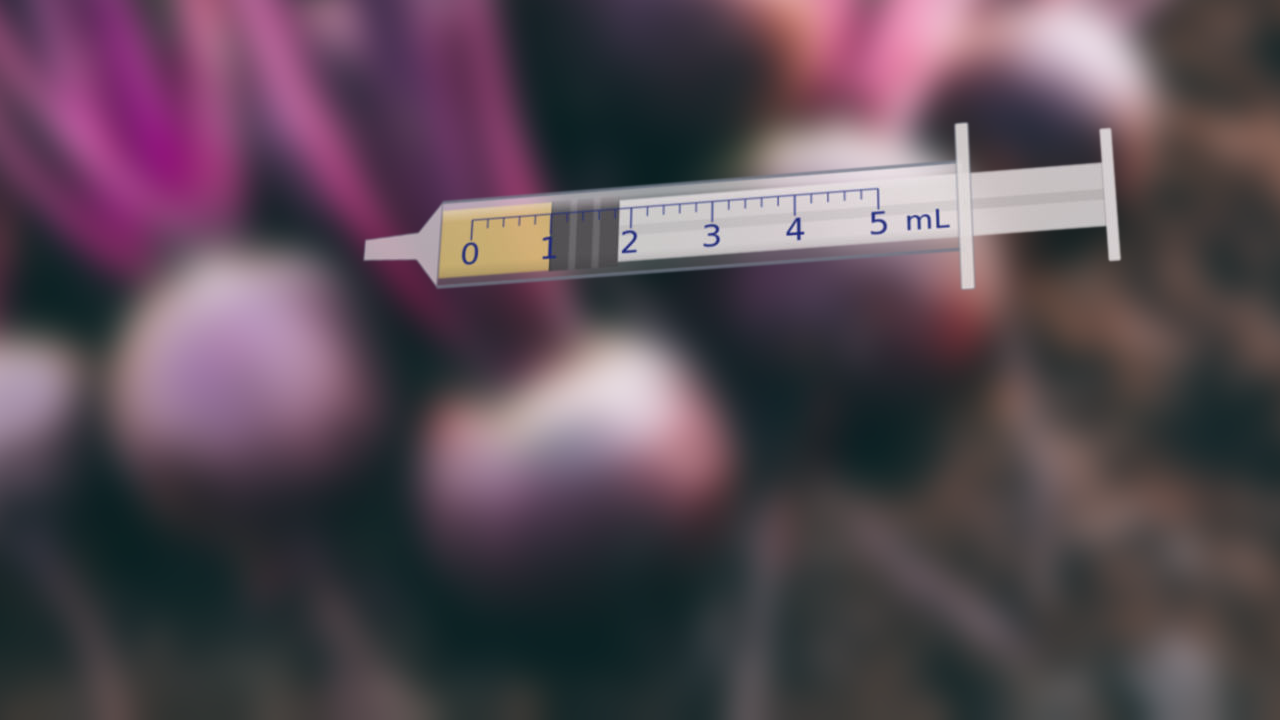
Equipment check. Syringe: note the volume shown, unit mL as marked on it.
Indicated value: 1 mL
